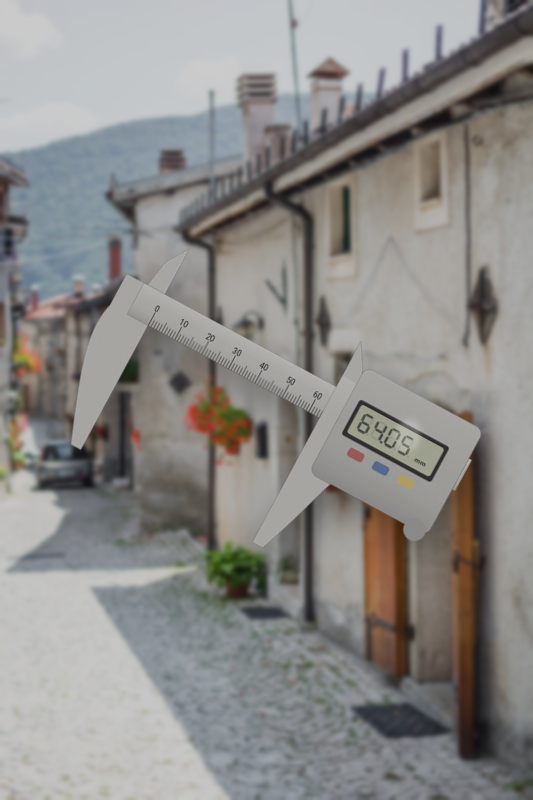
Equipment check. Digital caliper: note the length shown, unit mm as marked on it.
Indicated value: 64.05 mm
